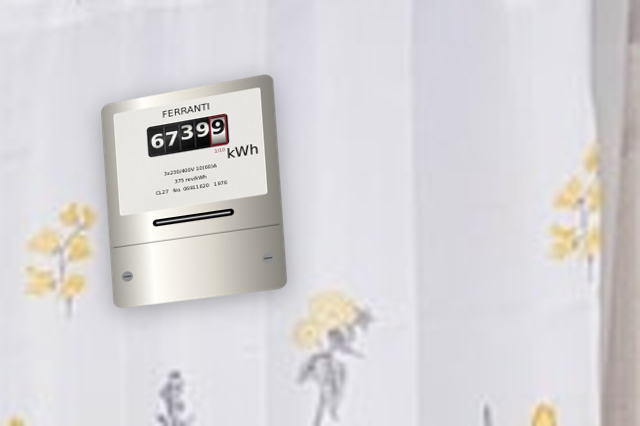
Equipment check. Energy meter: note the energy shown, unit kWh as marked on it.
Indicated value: 6739.9 kWh
